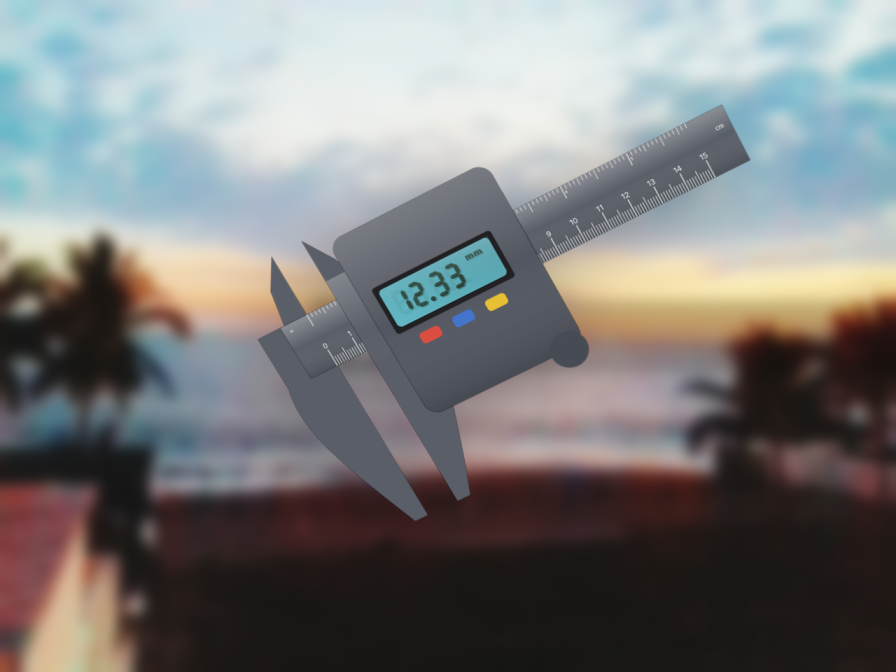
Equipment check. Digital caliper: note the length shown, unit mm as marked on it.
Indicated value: 12.33 mm
